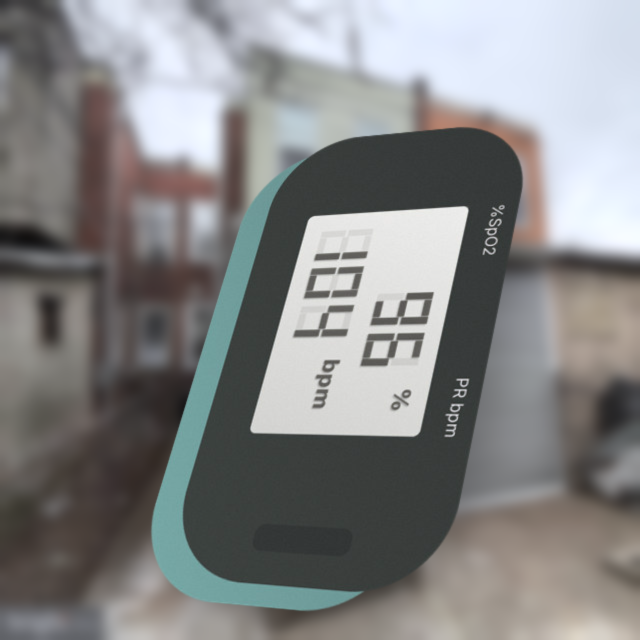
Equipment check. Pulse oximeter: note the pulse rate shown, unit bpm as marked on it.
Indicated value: 104 bpm
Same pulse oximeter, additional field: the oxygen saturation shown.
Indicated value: 96 %
